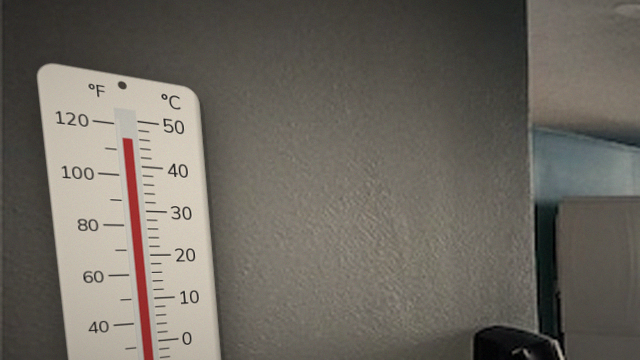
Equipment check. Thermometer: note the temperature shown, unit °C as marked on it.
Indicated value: 46 °C
